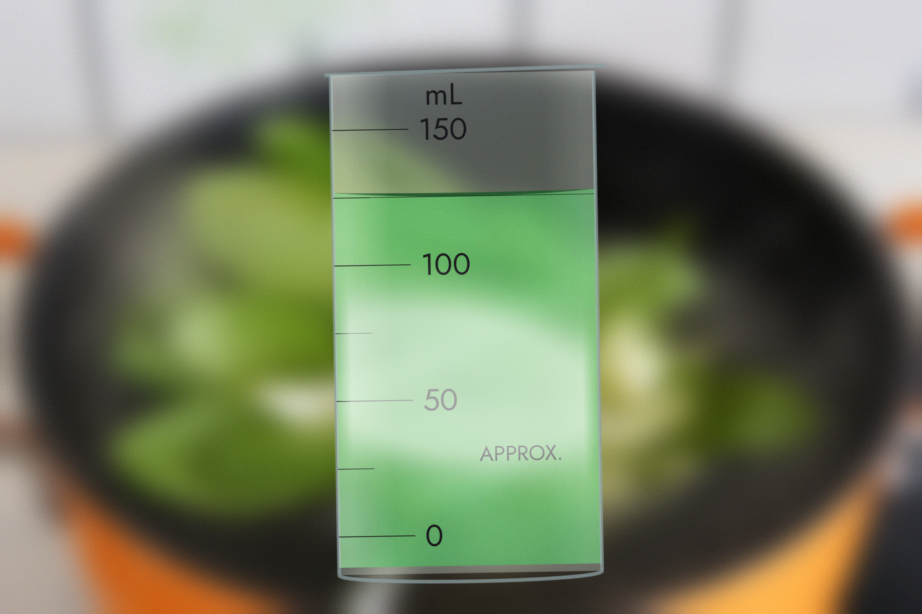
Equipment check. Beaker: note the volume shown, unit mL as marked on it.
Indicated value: 125 mL
